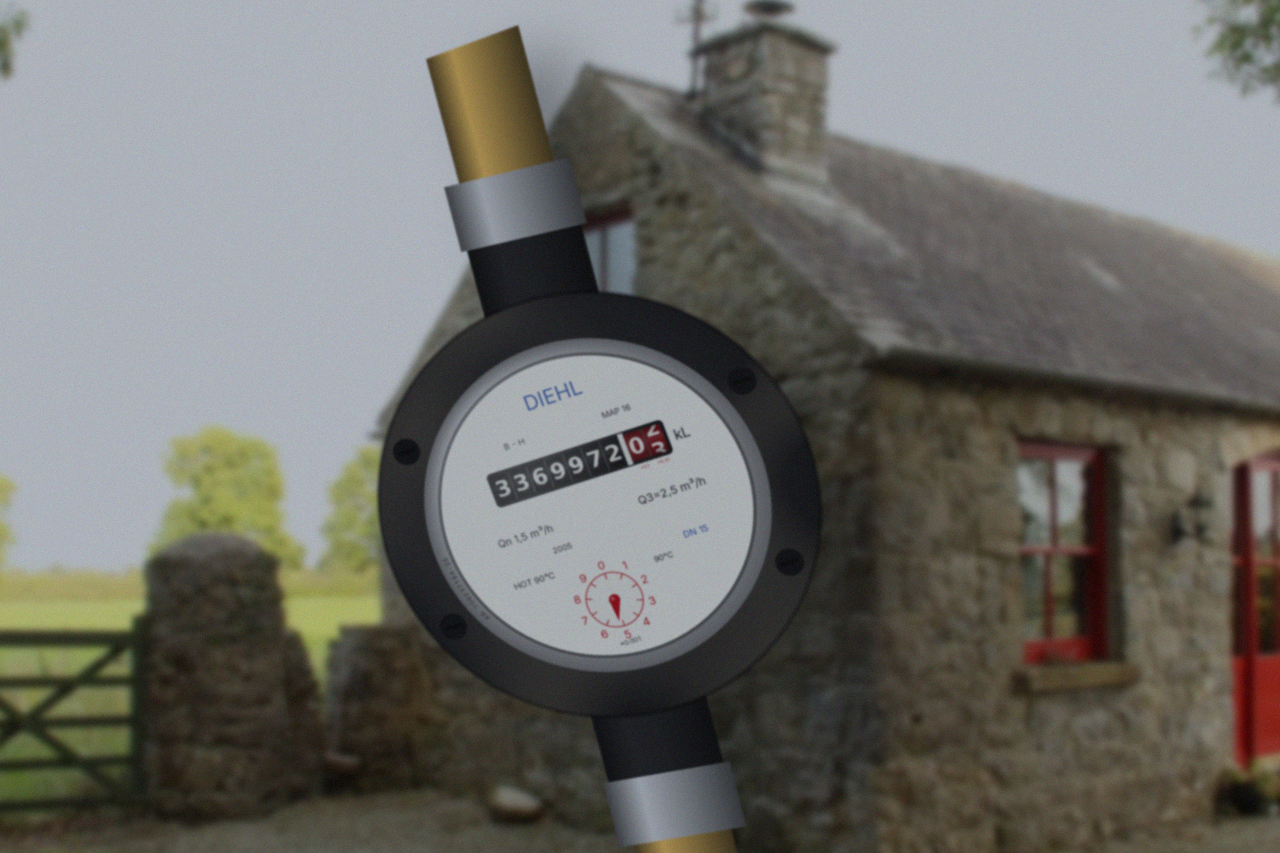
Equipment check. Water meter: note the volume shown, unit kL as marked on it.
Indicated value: 3369972.025 kL
